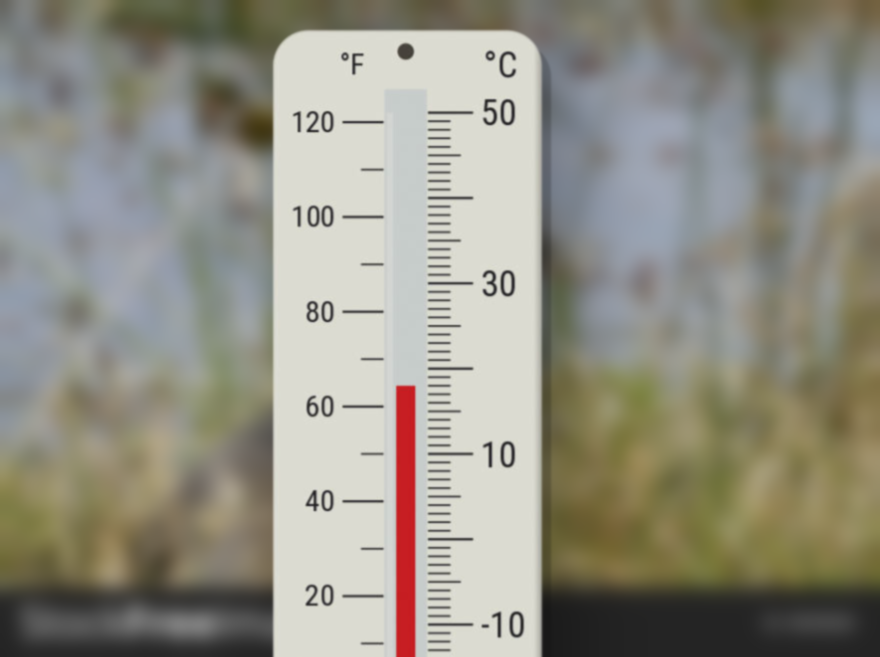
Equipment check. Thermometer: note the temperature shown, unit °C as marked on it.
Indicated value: 18 °C
